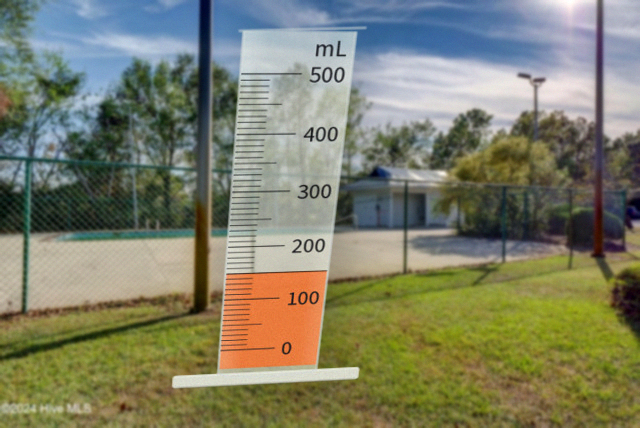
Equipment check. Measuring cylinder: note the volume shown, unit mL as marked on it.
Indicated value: 150 mL
